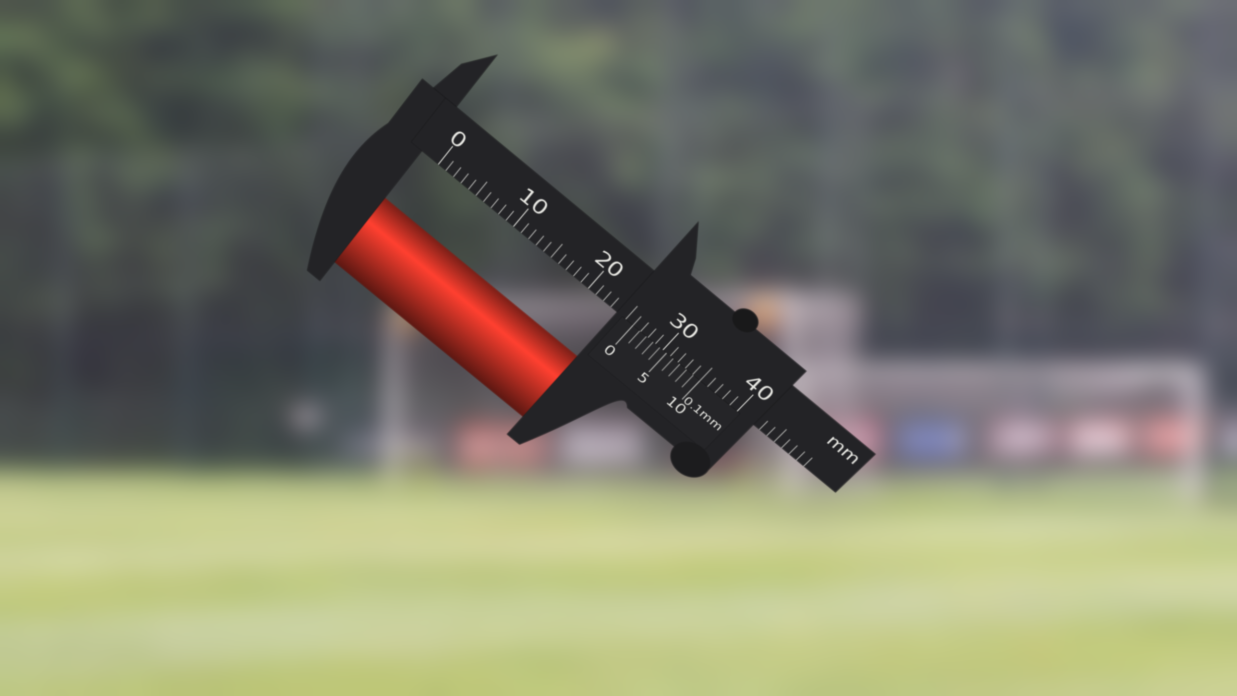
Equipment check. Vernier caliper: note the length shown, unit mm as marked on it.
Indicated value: 26.0 mm
